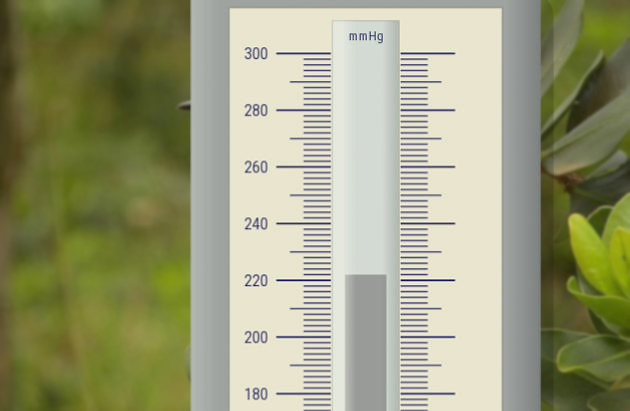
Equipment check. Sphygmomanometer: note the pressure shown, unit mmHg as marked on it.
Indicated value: 222 mmHg
